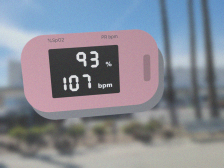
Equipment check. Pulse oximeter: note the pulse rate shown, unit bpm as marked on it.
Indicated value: 107 bpm
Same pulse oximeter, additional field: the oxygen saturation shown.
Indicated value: 93 %
